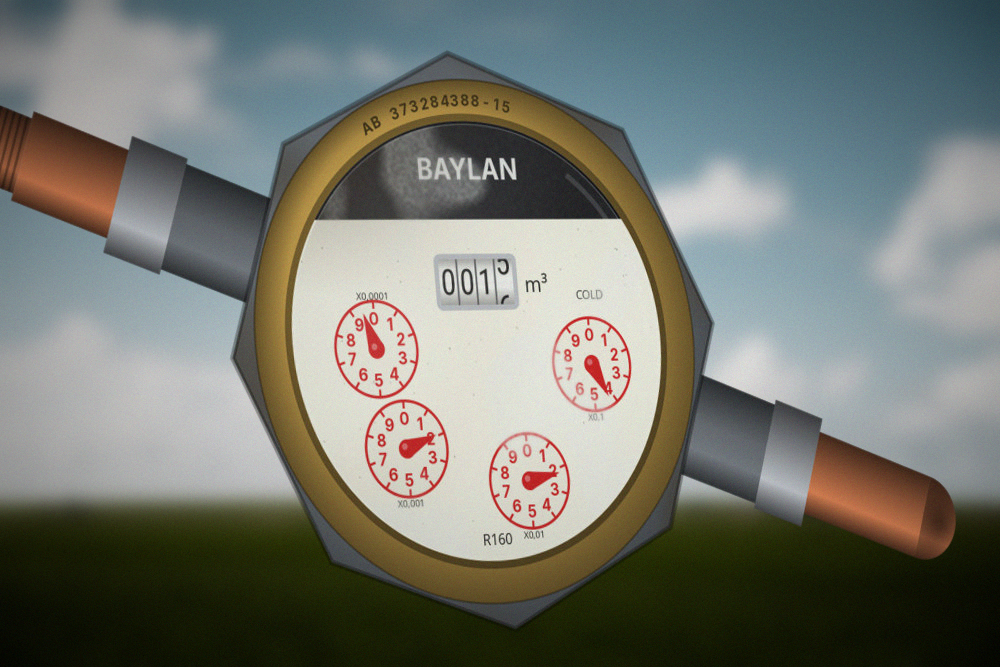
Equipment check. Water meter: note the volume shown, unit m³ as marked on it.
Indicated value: 15.4219 m³
